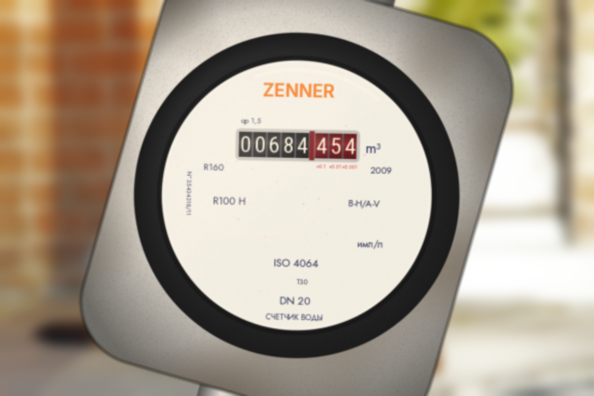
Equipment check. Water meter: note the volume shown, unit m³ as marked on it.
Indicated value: 684.454 m³
